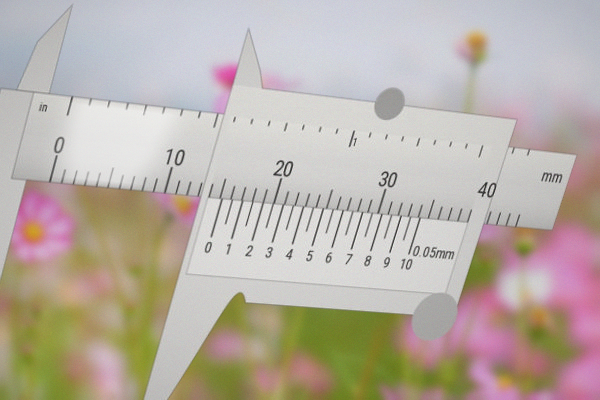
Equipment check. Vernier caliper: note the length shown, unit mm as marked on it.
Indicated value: 15.2 mm
